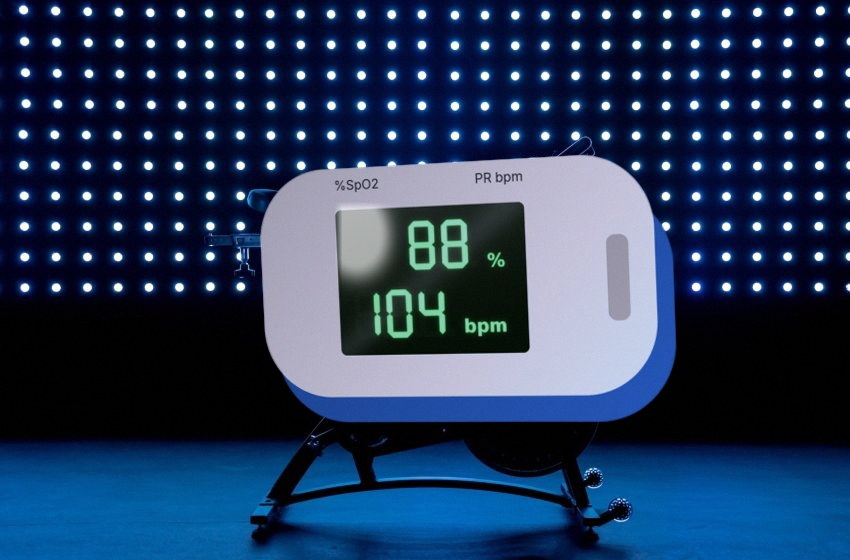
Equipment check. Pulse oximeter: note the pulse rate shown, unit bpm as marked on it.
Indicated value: 104 bpm
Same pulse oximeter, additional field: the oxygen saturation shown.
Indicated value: 88 %
